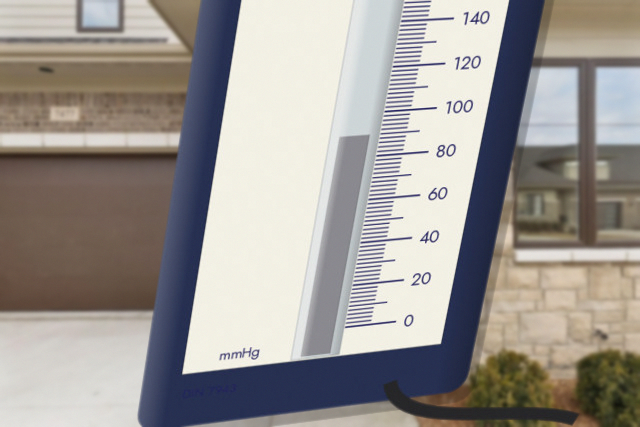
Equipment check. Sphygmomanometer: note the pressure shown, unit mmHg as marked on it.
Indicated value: 90 mmHg
